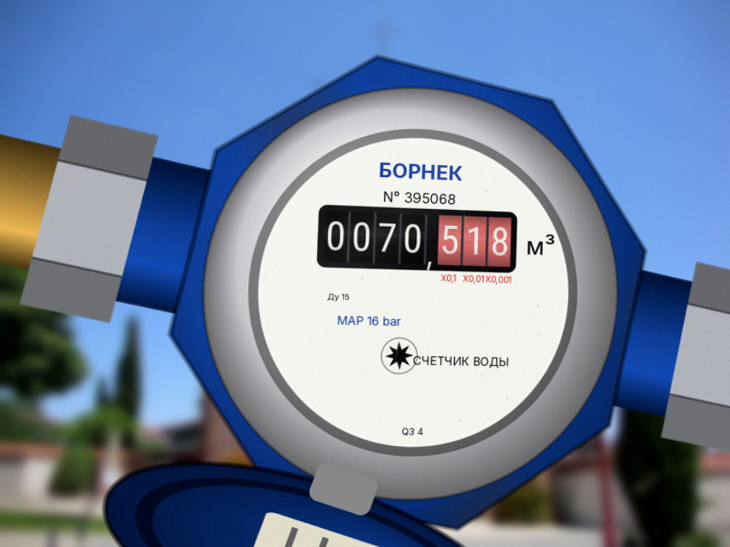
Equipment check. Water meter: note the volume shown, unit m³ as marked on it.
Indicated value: 70.518 m³
